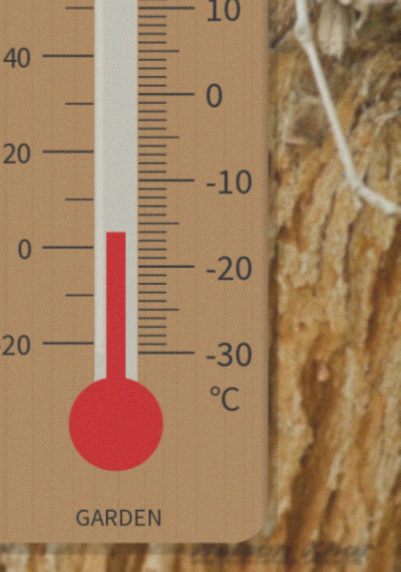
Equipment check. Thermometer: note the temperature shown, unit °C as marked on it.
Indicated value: -16 °C
